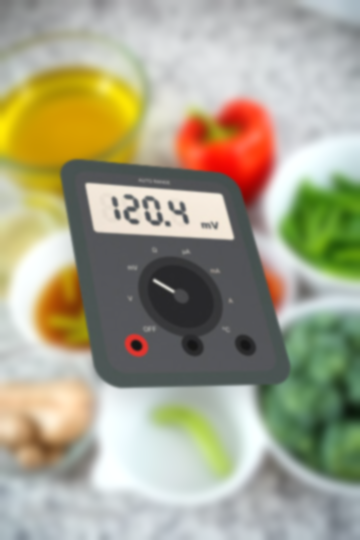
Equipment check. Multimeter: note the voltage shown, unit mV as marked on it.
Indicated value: 120.4 mV
